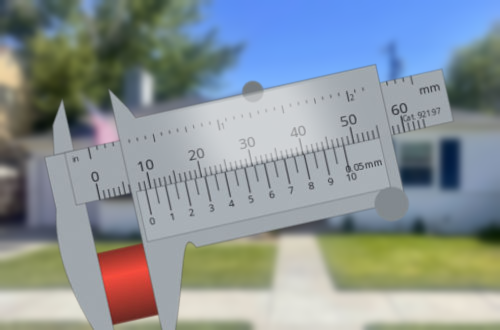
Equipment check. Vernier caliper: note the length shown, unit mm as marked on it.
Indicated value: 9.0 mm
